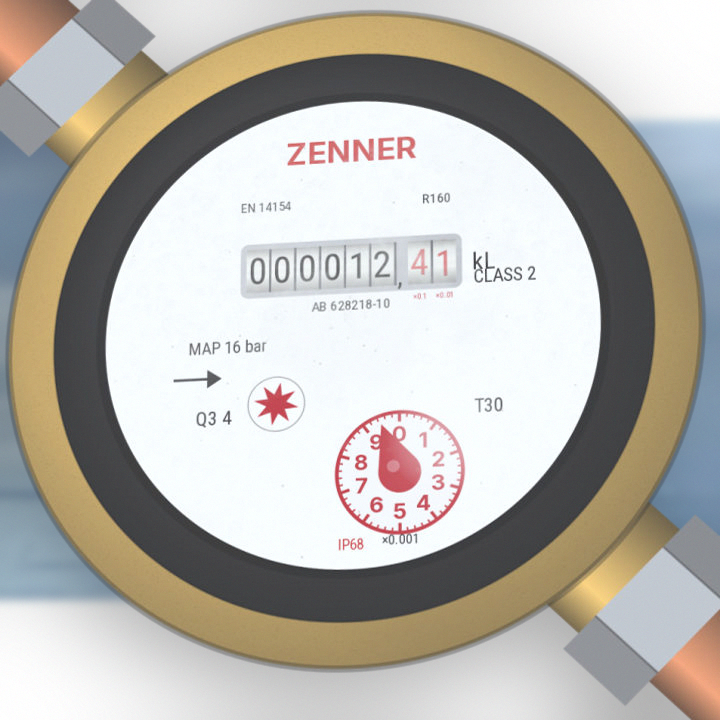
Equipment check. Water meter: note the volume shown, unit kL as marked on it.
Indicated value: 12.409 kL
